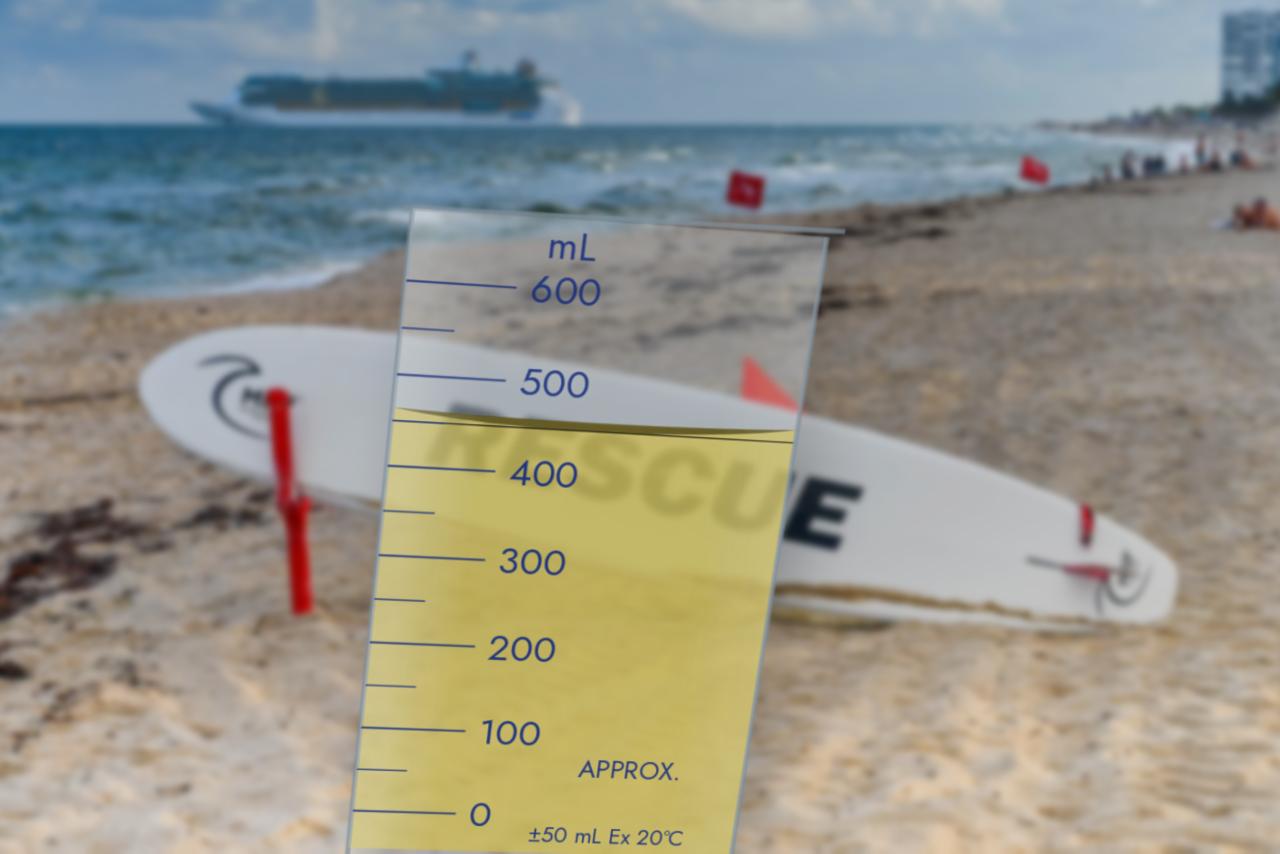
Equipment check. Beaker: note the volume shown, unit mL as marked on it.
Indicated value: 450 mL
